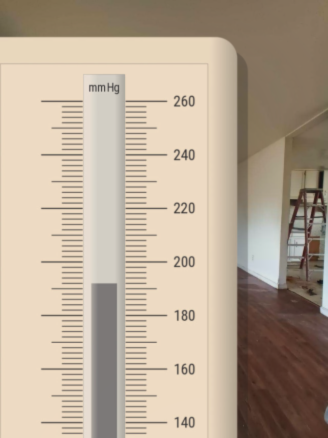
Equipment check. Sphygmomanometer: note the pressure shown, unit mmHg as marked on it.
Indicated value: 192 mmHg
